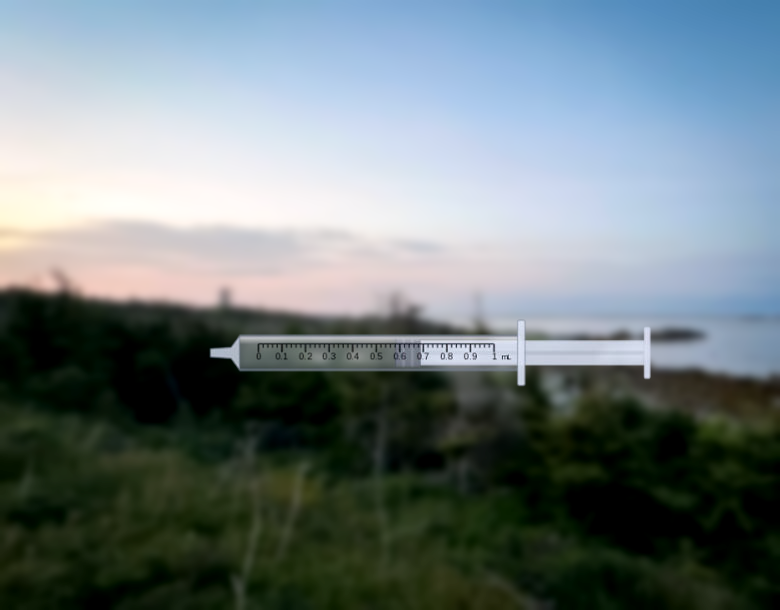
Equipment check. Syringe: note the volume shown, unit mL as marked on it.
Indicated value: 0.58 mL
